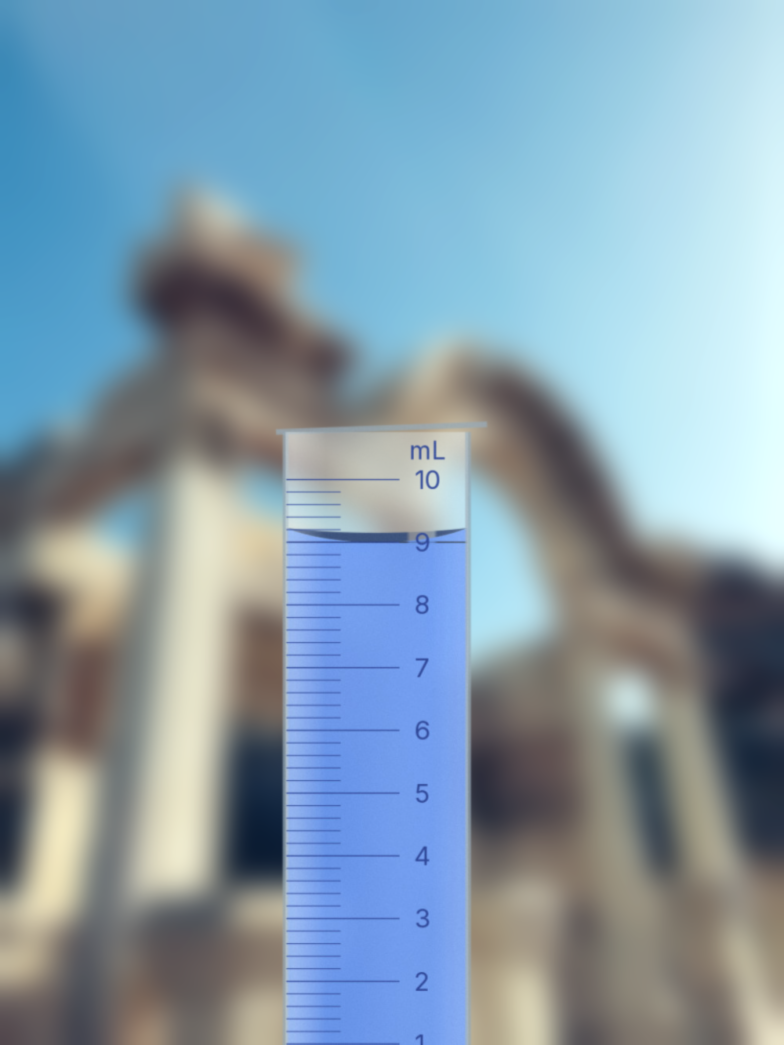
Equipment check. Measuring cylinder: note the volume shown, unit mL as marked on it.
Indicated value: 9 mL
